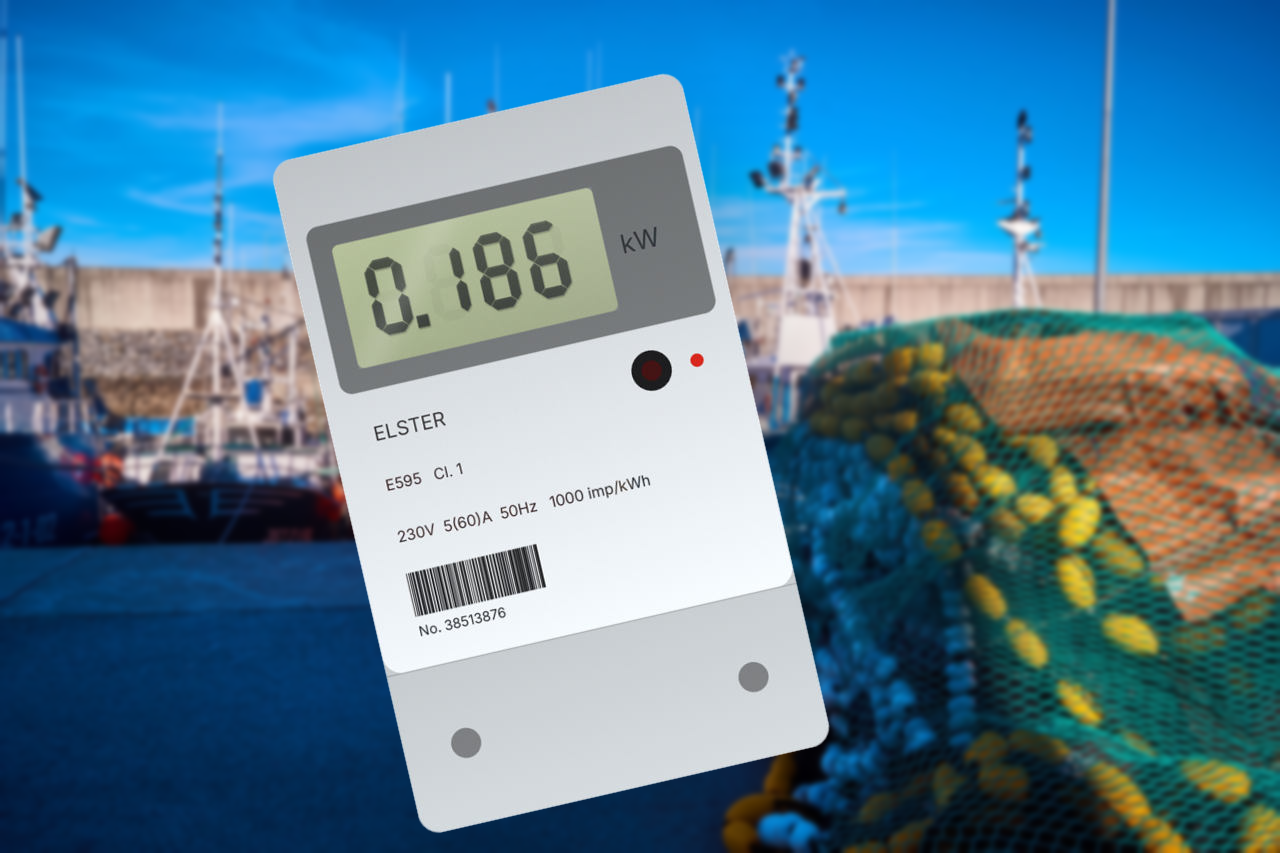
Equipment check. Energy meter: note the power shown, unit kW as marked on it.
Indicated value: 0.186 kW
